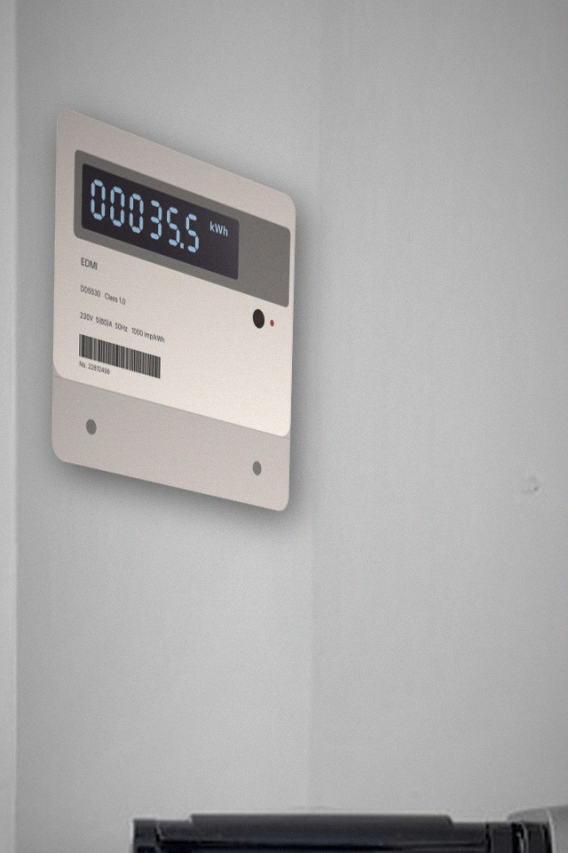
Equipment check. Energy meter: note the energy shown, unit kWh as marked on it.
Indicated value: 35.5 kWh
